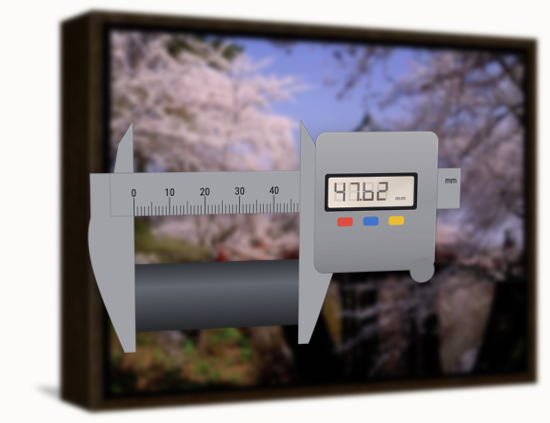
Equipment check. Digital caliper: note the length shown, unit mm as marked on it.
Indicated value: 47.62 mm
